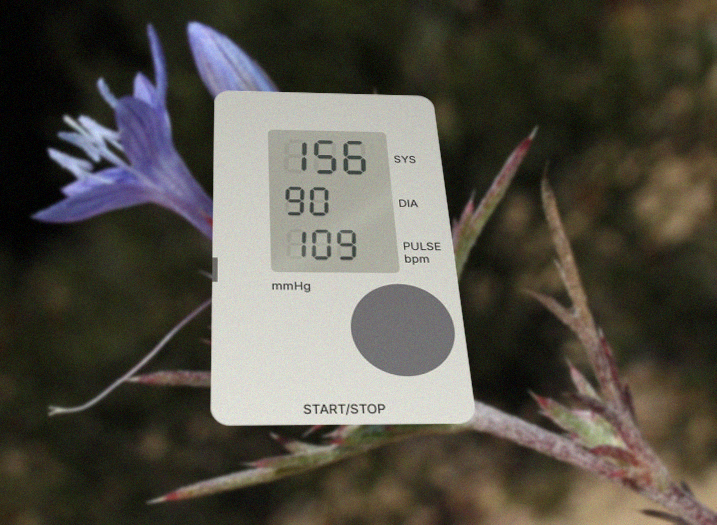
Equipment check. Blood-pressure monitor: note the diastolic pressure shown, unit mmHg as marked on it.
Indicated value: 90 mmHg
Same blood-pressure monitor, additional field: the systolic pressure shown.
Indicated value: 156 mmHg
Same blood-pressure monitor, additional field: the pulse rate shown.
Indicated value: 109 bpm
